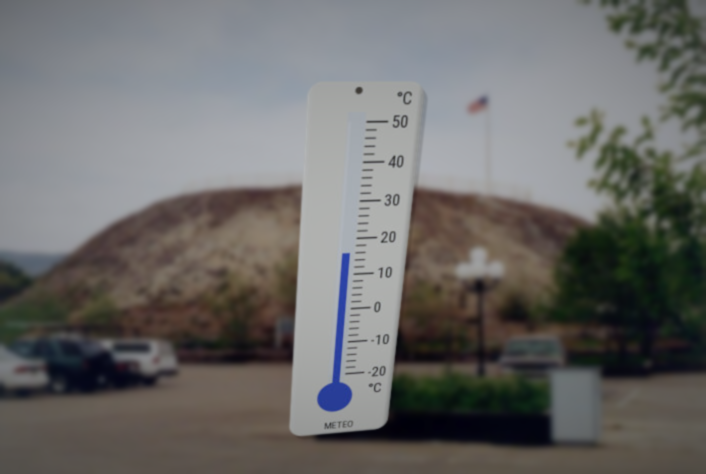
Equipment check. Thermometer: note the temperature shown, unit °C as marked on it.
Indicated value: 16 °C
